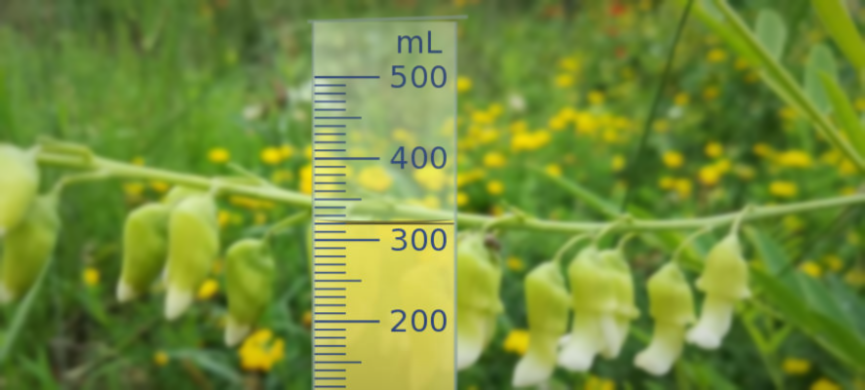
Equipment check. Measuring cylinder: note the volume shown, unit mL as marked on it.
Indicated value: 320 mL
